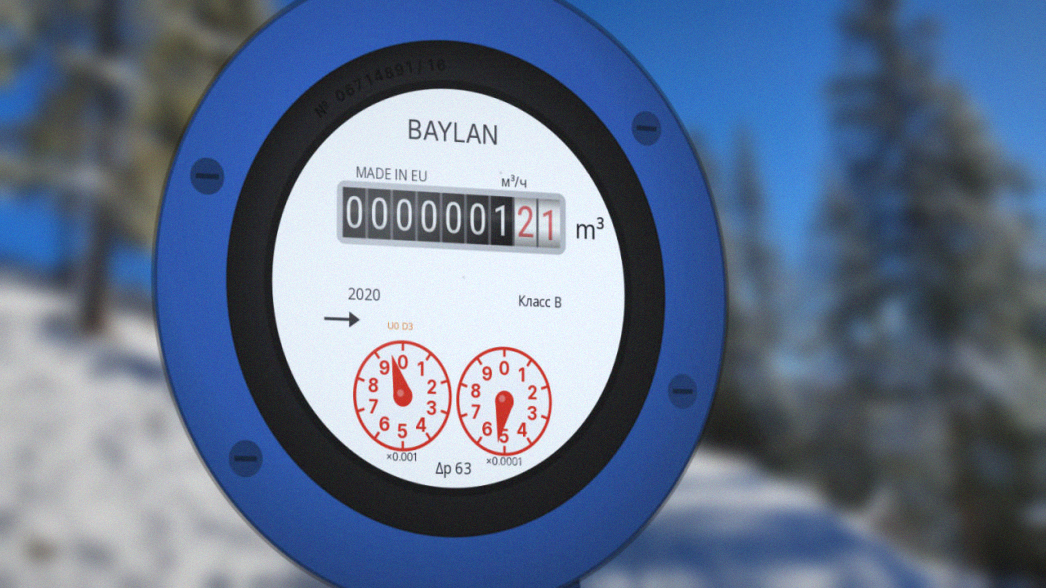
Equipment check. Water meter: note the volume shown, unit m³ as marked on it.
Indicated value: 1.2095 m³
